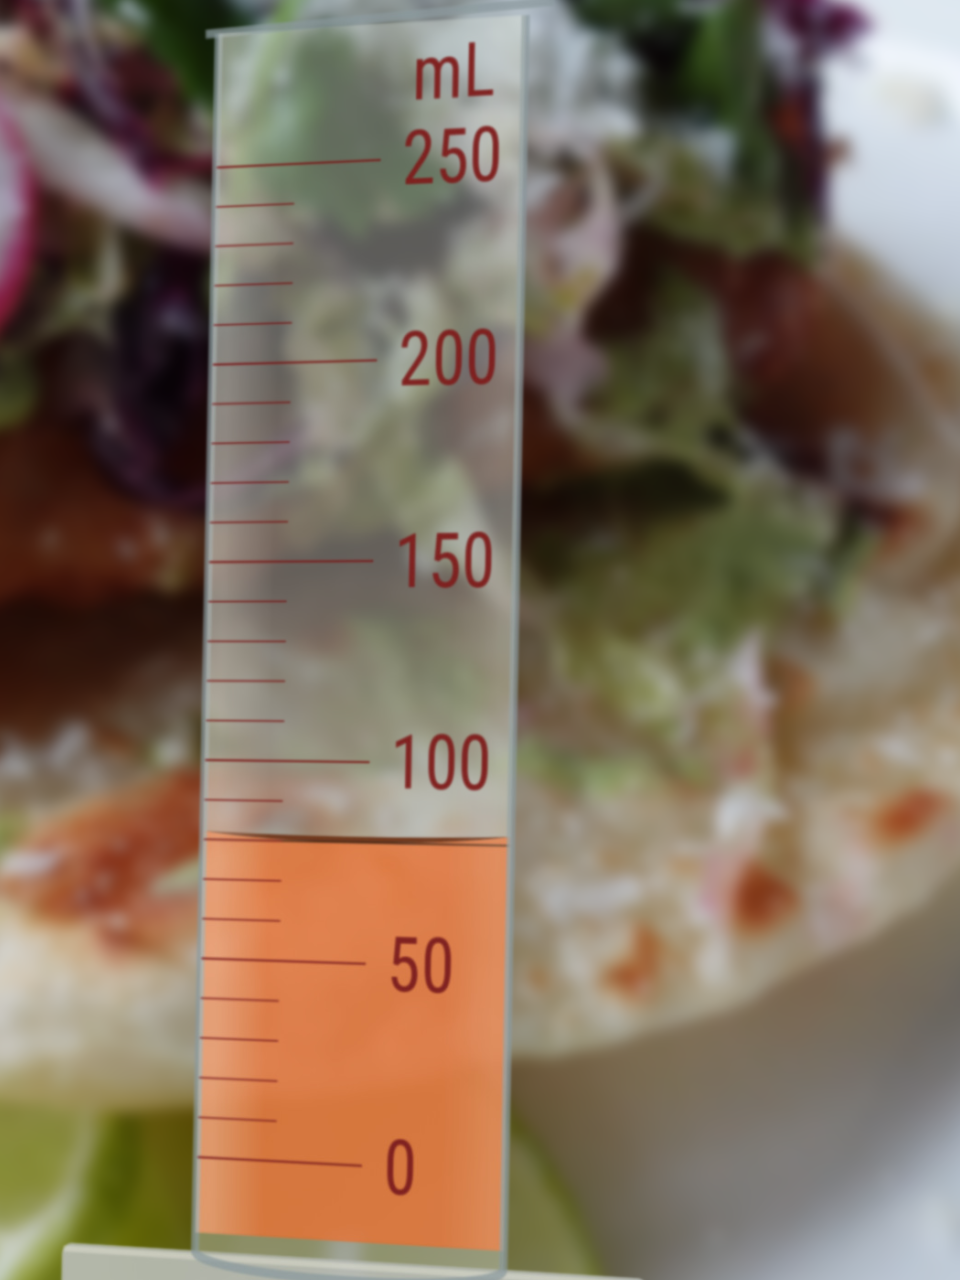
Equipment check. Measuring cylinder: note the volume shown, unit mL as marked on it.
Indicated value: 80 mL
